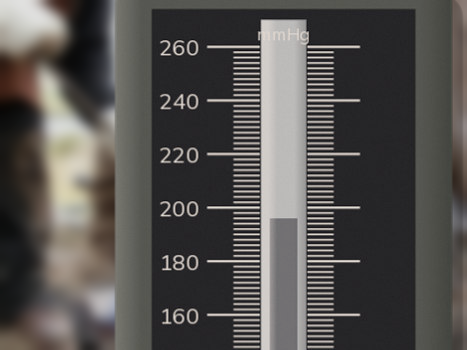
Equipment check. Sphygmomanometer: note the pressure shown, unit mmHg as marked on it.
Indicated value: 196 mmHg
